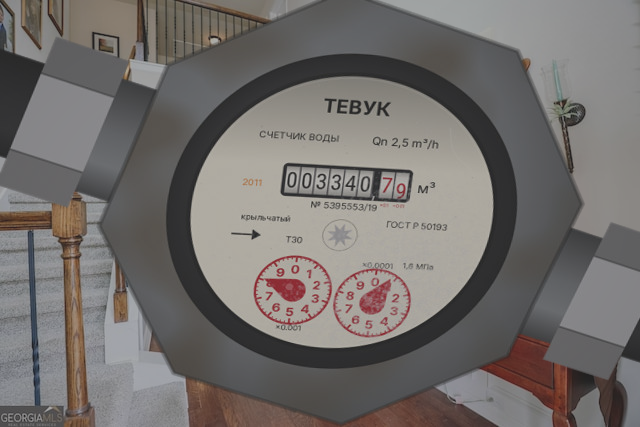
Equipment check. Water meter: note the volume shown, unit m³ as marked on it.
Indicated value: 3340.7880 m³
